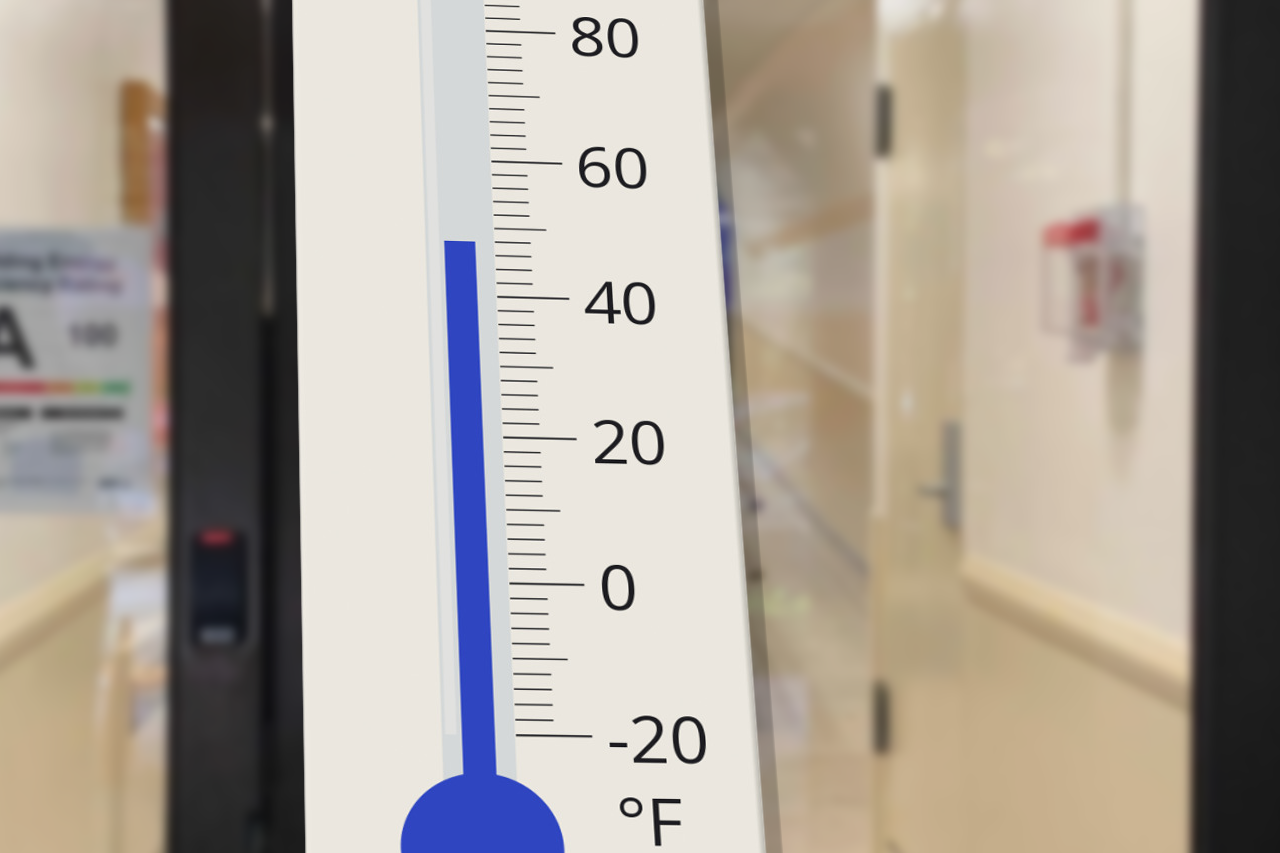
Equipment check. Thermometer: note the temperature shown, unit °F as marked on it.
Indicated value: 48 °F
